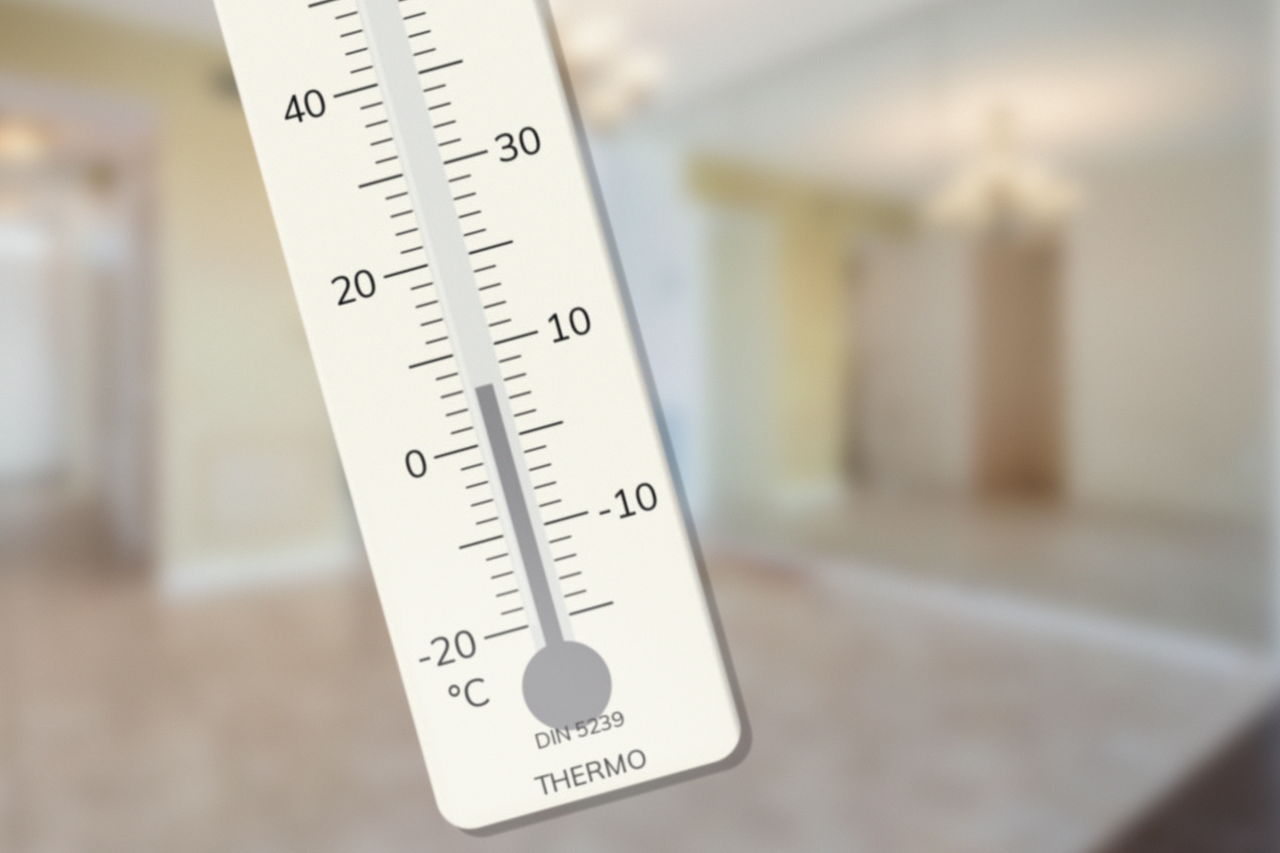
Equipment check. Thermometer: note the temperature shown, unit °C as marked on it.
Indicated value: 6 °C
